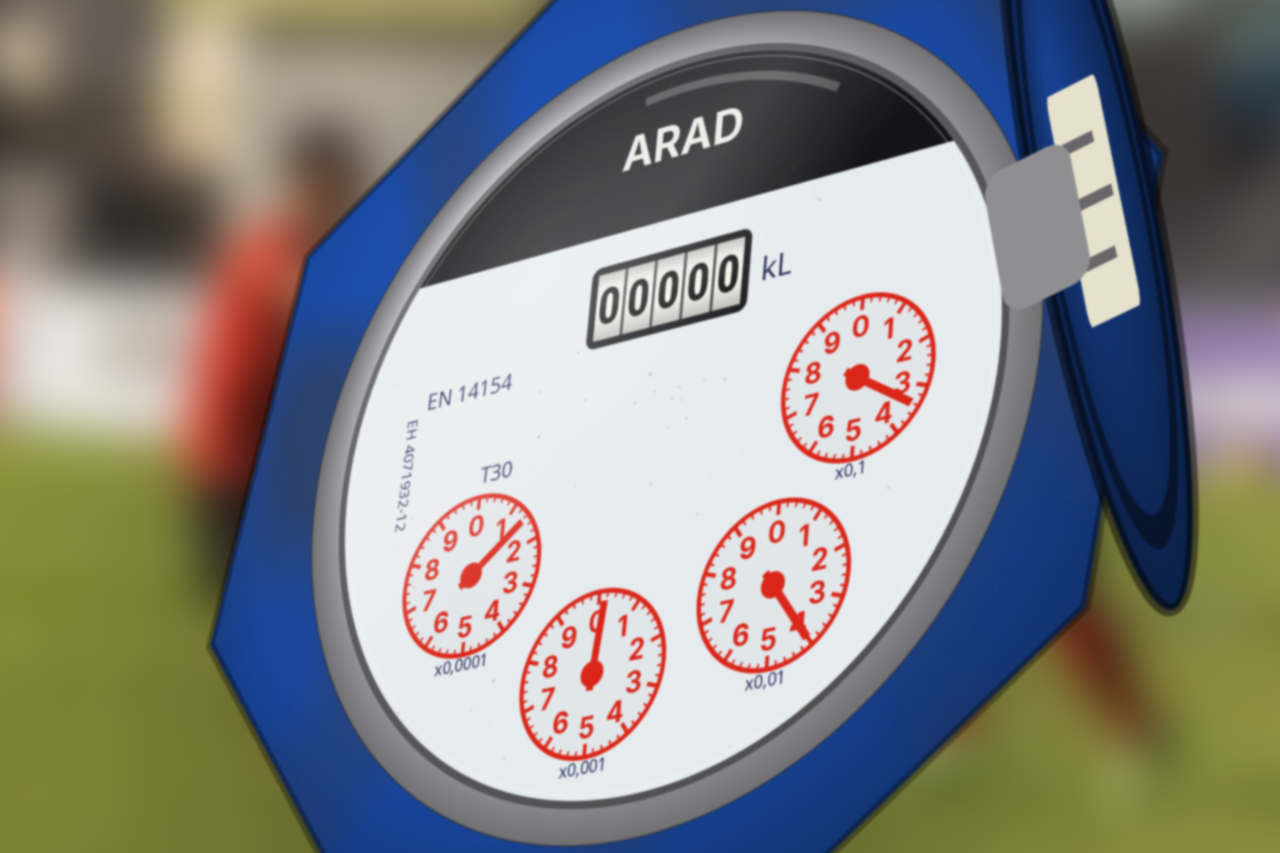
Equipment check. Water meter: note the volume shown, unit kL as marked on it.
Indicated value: 0.3401 kL
